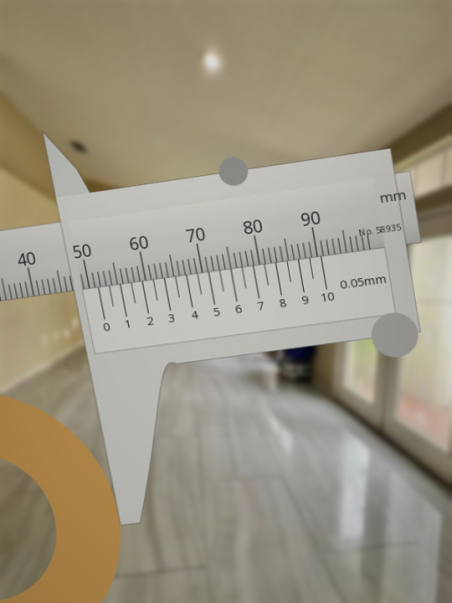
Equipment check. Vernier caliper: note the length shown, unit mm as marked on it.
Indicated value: 51.6 mm
